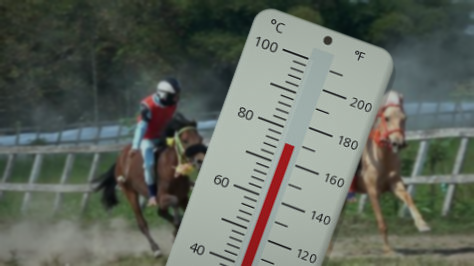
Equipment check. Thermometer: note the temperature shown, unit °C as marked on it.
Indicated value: 76 °C
